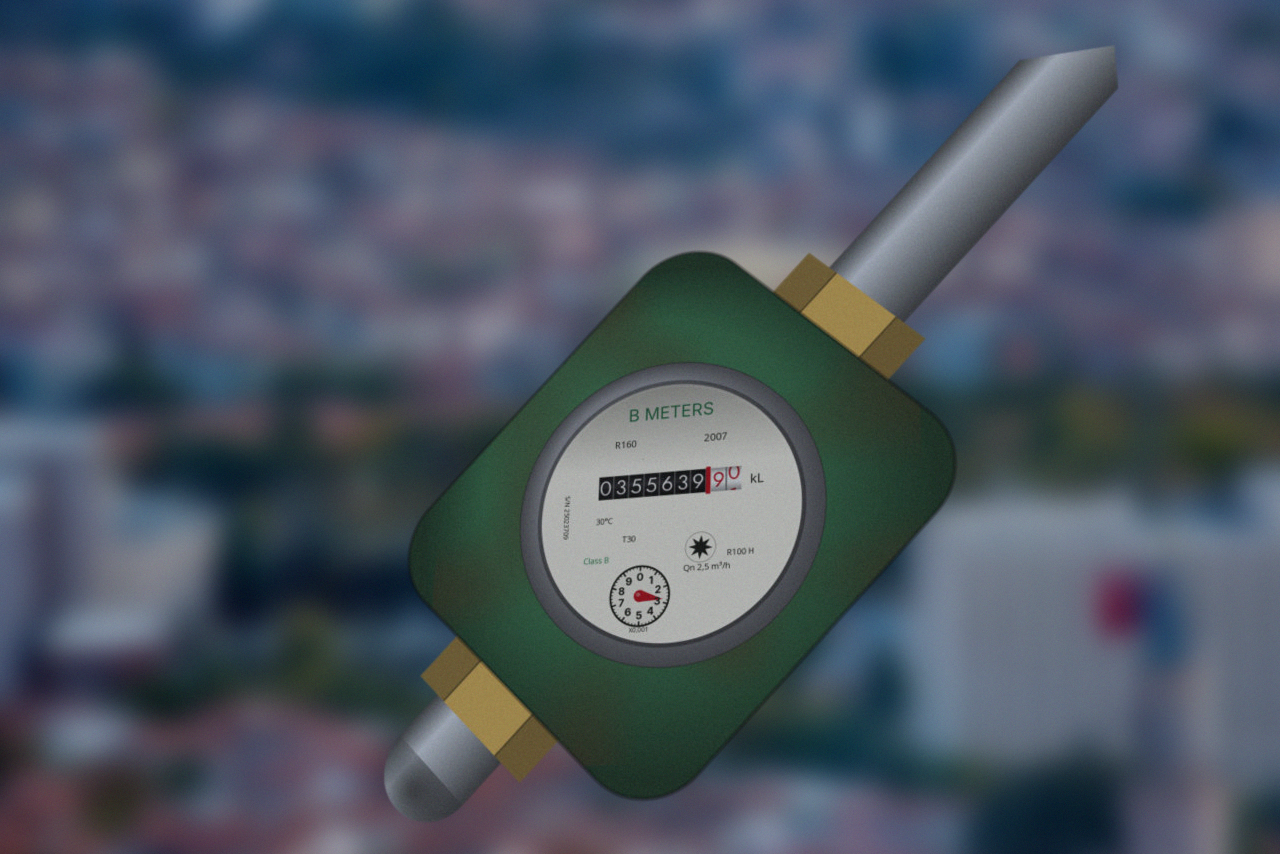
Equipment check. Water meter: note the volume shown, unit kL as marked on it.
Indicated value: 355639.902 kL
